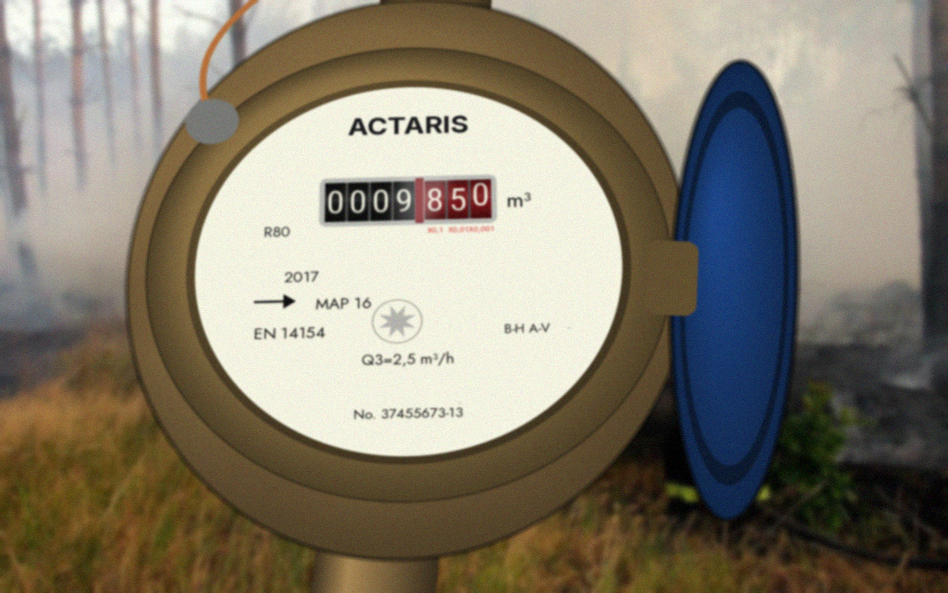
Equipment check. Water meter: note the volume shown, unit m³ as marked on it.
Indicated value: 9.850 m³
